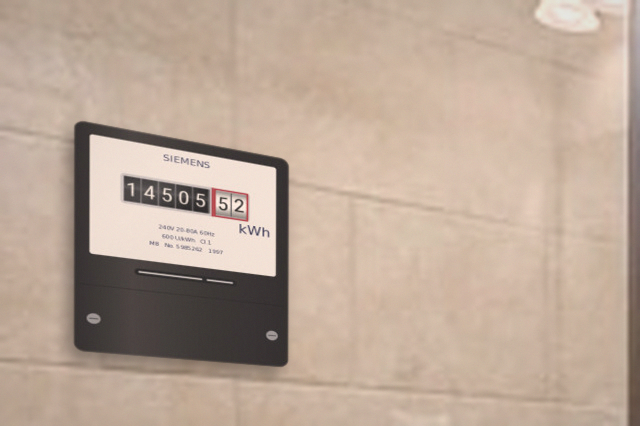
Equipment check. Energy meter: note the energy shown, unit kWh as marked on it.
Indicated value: 14505.52 kWh
